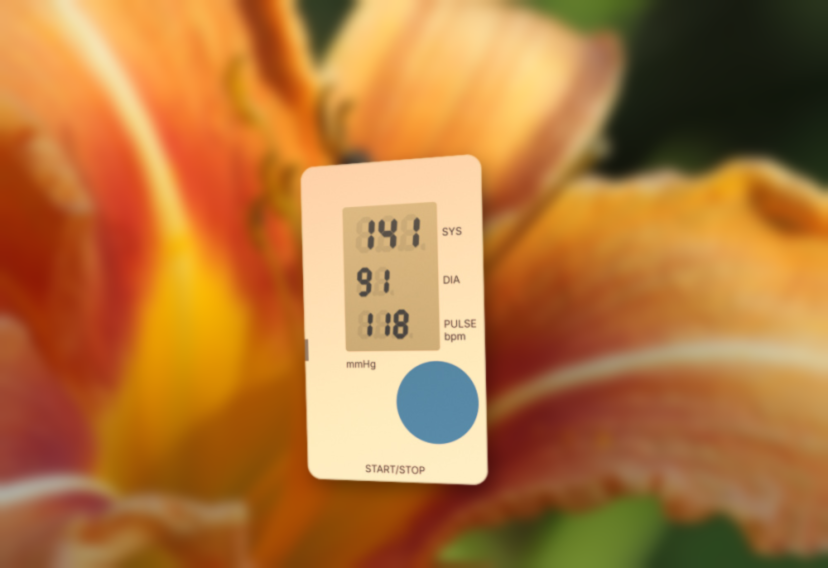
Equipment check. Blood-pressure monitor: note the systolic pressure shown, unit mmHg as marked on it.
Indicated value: 141 mmHg
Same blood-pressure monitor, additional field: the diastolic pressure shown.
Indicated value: 91 mmHg
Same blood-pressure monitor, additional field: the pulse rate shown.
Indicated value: 118 bpm
